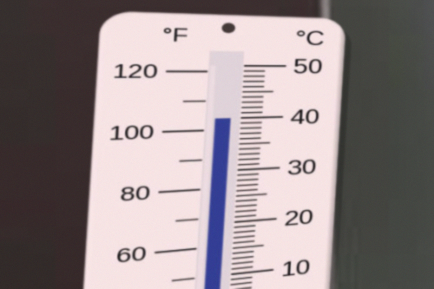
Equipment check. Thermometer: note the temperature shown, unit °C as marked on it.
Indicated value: 40 °C
